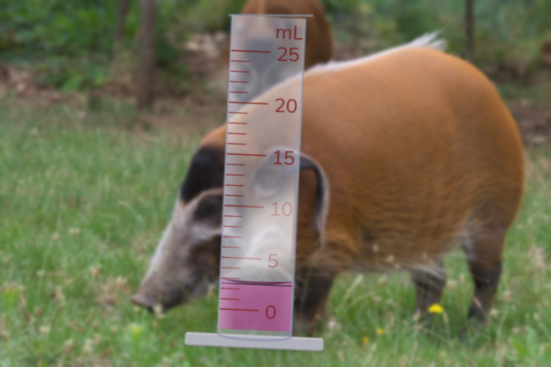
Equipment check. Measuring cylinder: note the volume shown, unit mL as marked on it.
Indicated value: 2.5 mL
